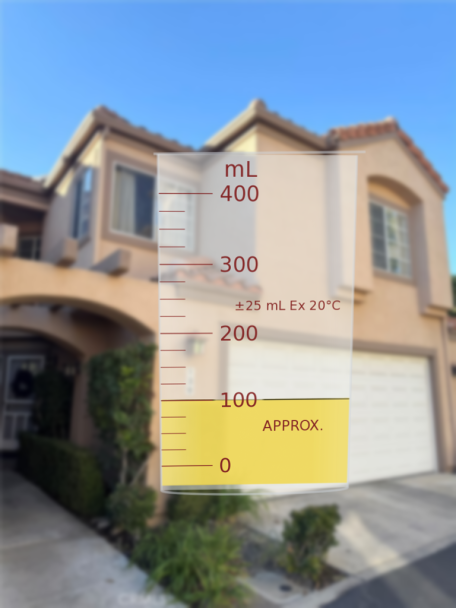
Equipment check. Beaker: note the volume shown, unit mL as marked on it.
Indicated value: 100 mL
